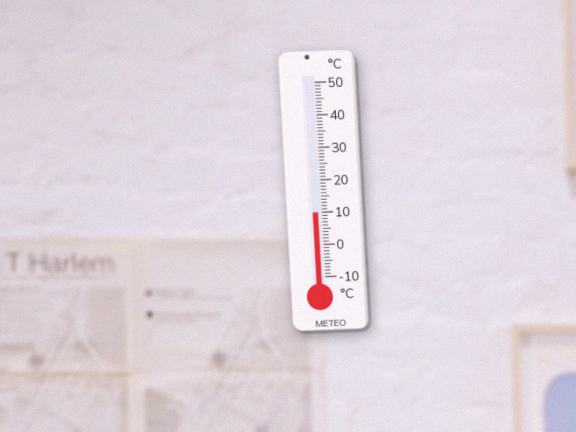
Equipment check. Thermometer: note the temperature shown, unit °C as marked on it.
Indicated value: 10 °C
